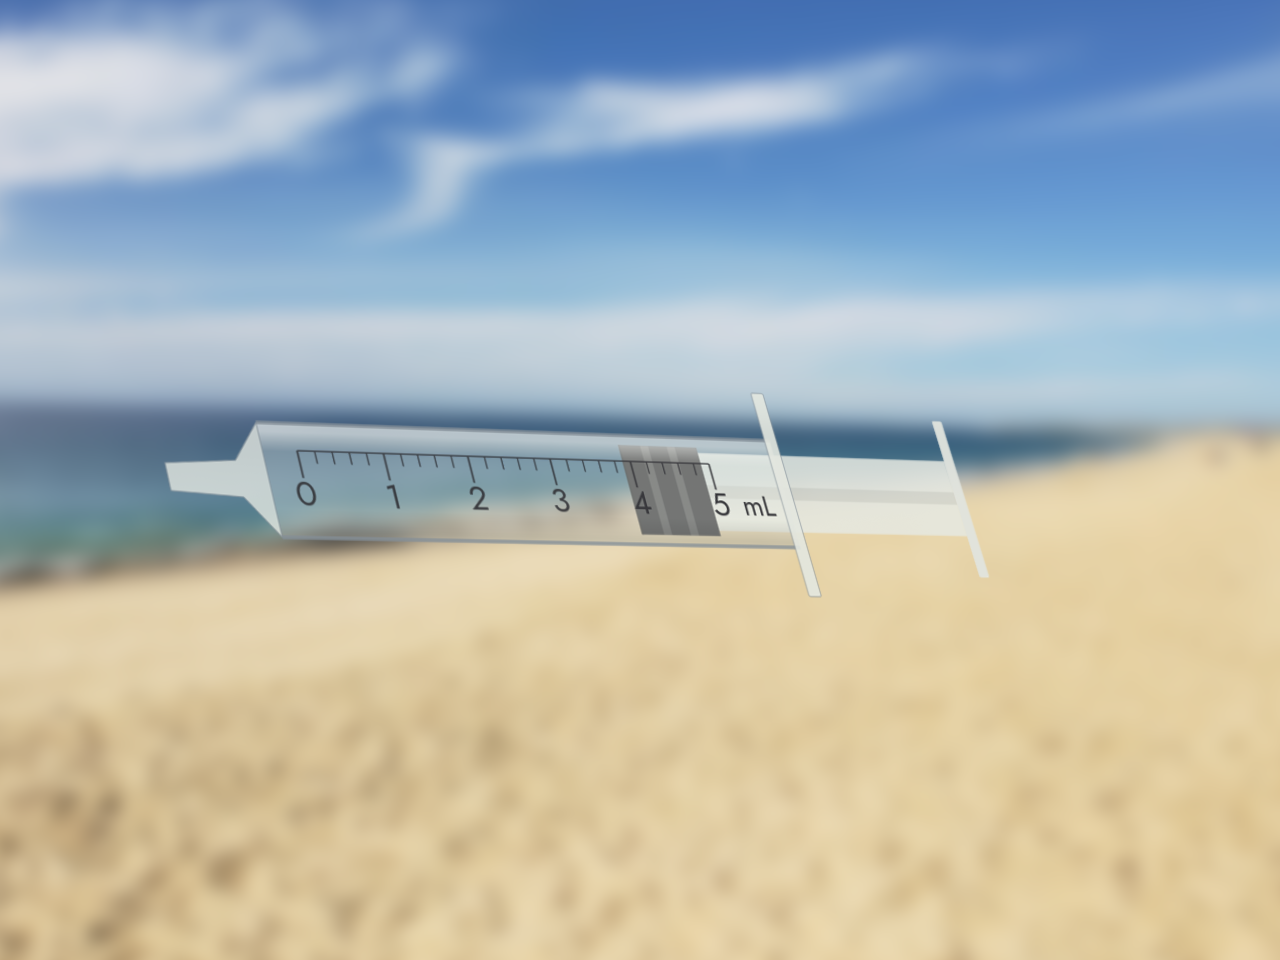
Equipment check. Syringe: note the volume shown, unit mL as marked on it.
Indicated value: 3.9 mL
